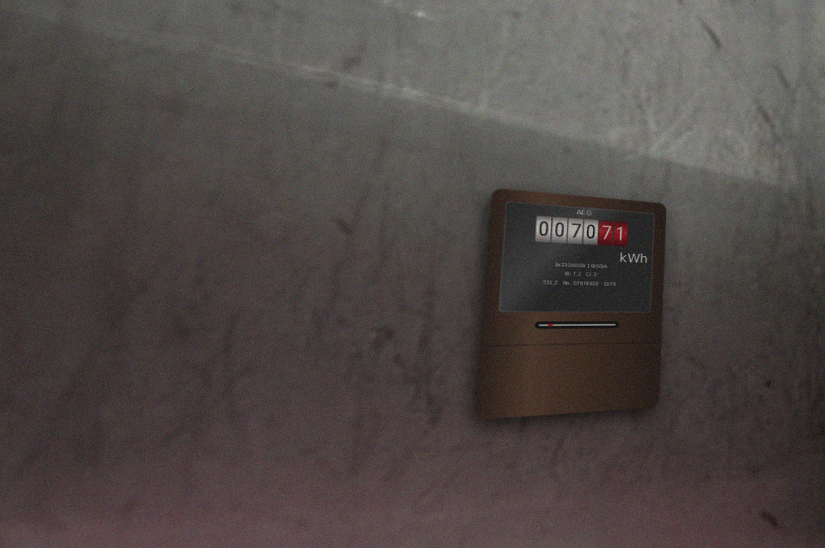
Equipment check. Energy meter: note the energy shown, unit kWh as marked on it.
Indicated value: 70.71 kWh
